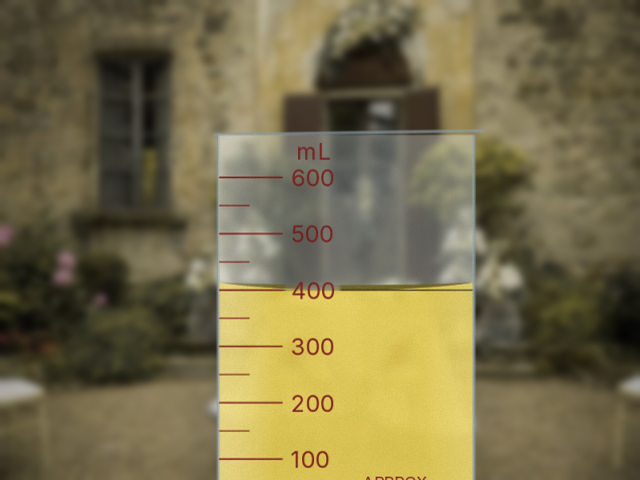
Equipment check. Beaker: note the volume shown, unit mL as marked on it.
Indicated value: 400 mL
